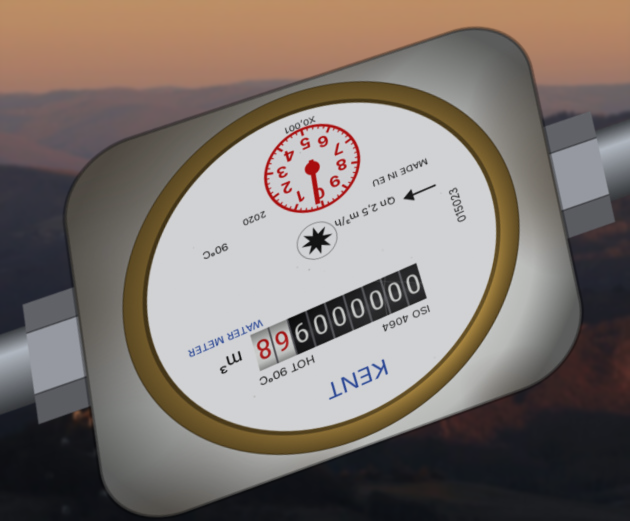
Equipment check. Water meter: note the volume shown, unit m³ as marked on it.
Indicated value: 9.680 m³
